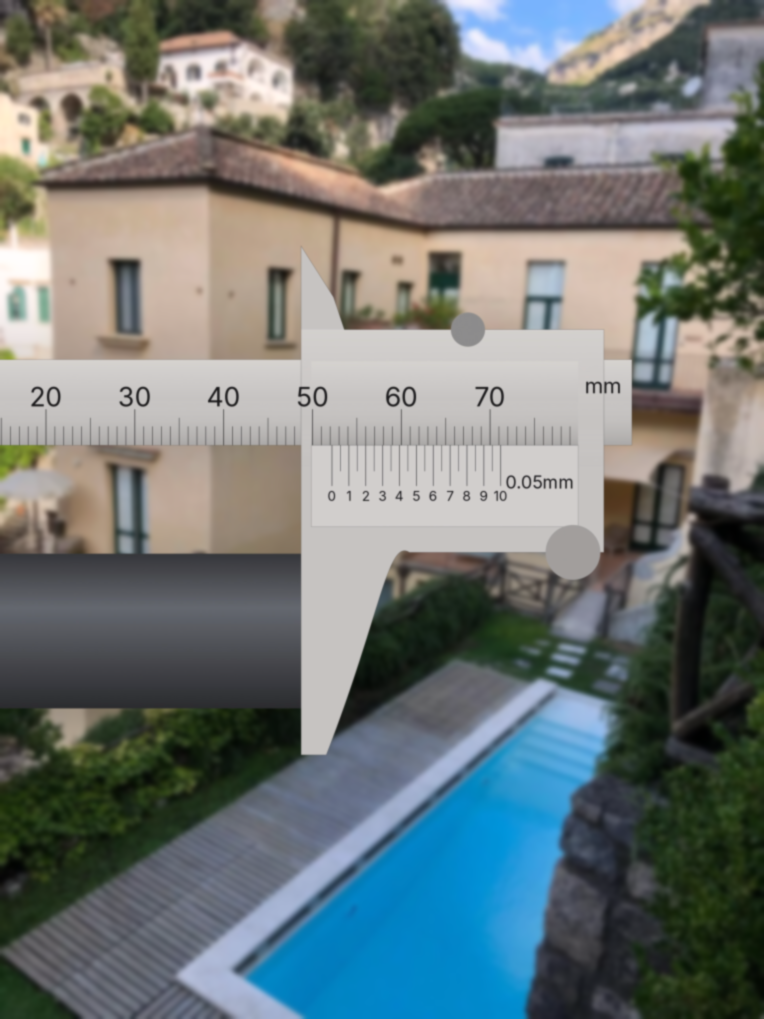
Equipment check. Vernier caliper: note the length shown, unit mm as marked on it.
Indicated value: 52.2 mm
